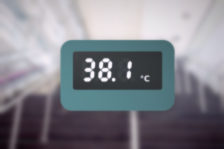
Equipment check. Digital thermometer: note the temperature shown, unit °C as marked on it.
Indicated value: 38.1 °C
